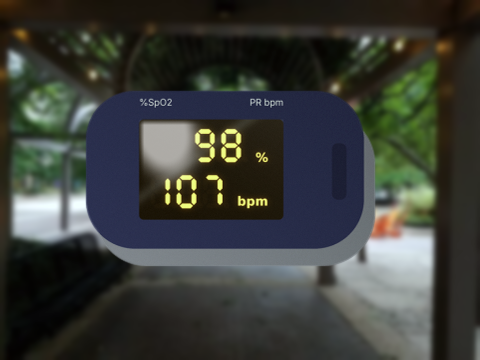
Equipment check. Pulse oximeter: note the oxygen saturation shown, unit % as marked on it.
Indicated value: 98 %
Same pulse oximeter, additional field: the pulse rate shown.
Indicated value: 107 bpm
